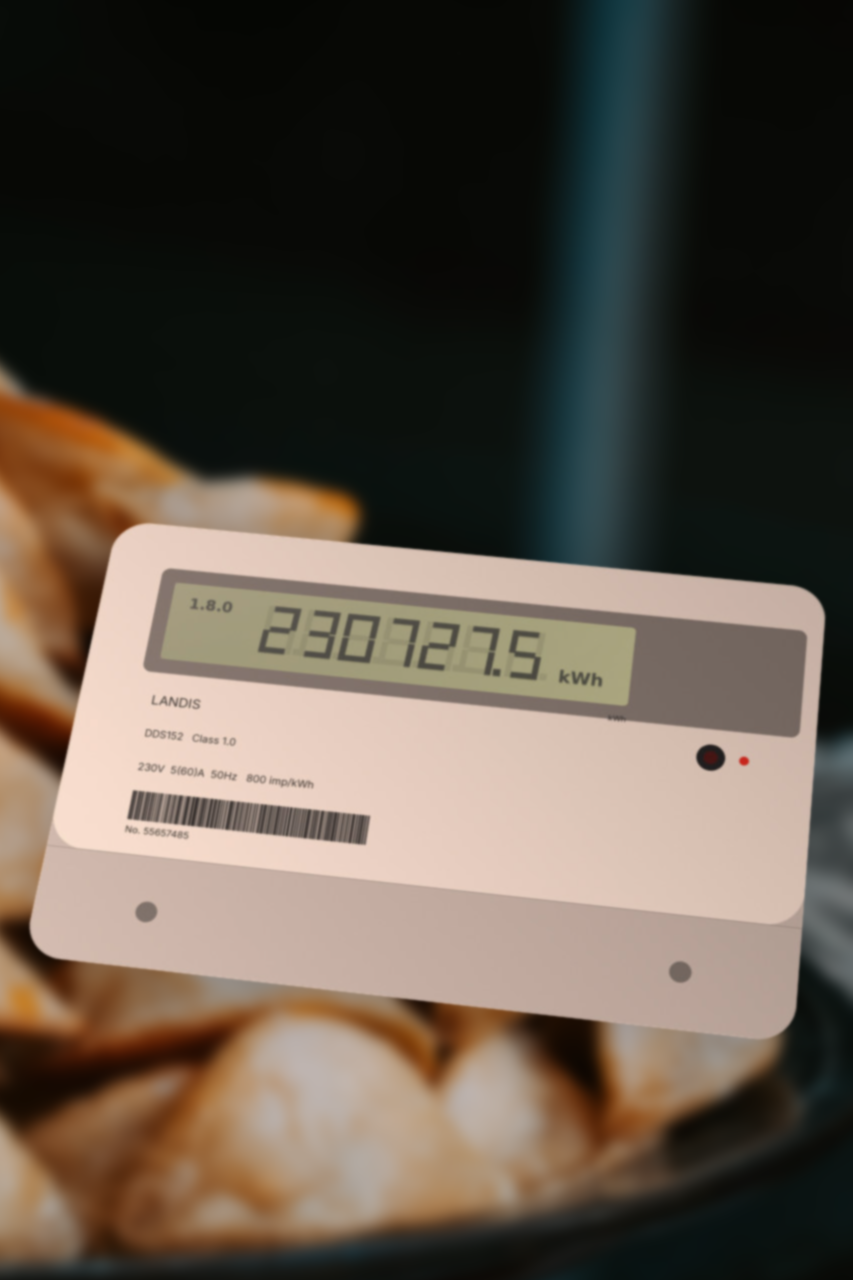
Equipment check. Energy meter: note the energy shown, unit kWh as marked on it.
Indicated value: 230727.5 kWh
